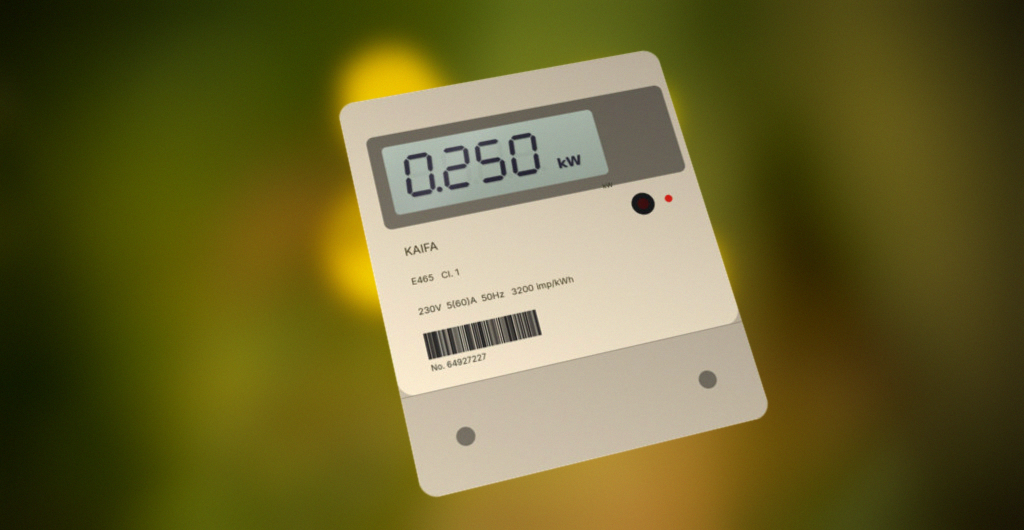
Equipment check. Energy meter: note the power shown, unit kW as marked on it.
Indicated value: 0.250 kW
